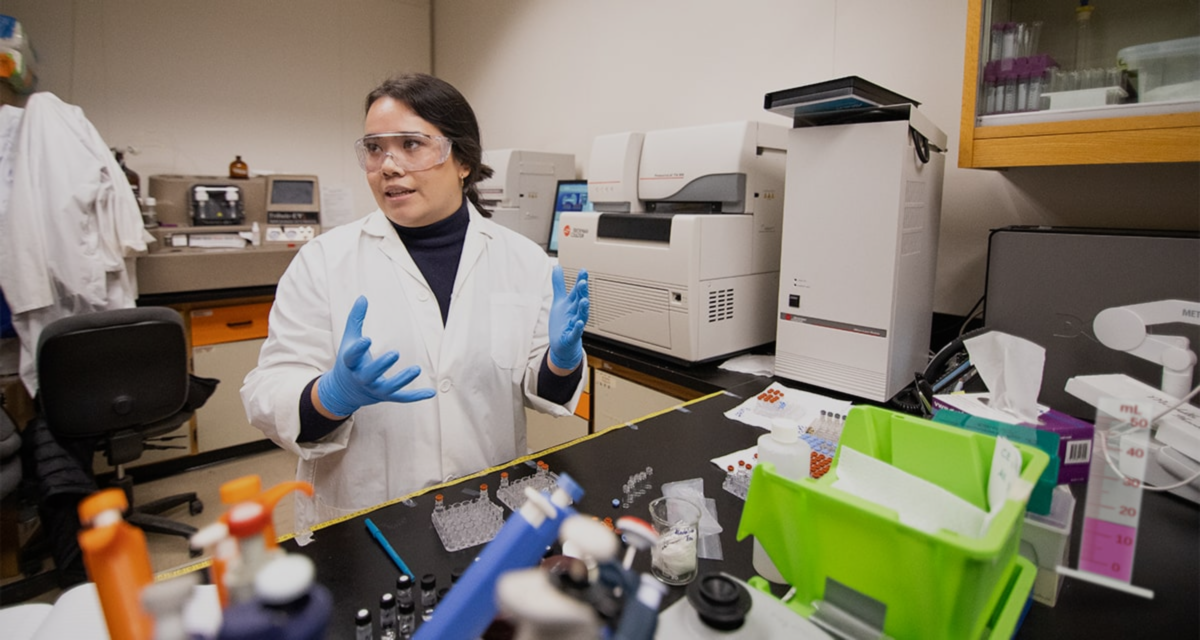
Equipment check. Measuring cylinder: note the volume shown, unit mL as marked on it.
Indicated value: 15 mL
